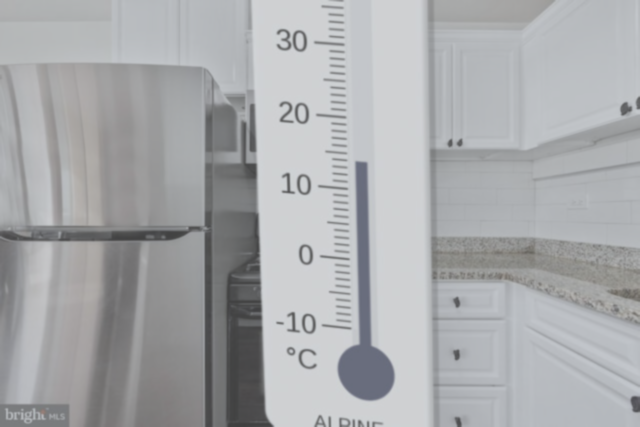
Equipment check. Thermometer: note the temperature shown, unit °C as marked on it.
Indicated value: 14 °C
